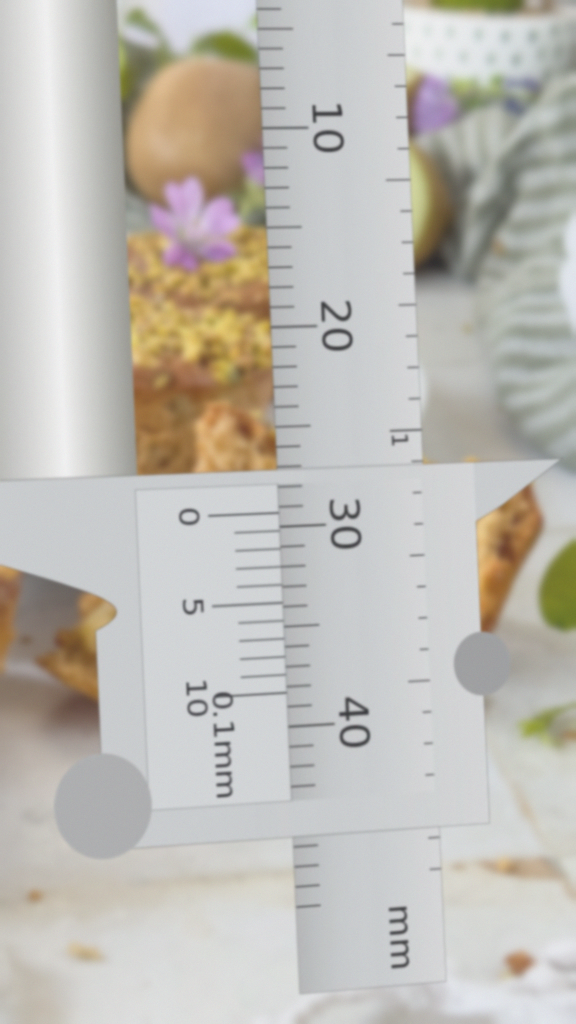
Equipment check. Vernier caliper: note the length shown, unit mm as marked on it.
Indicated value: 29.3 mm
